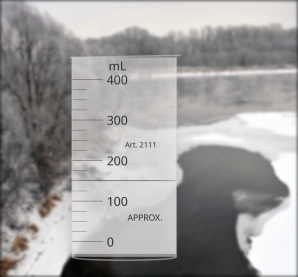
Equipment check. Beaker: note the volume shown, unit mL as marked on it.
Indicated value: 150 mL
